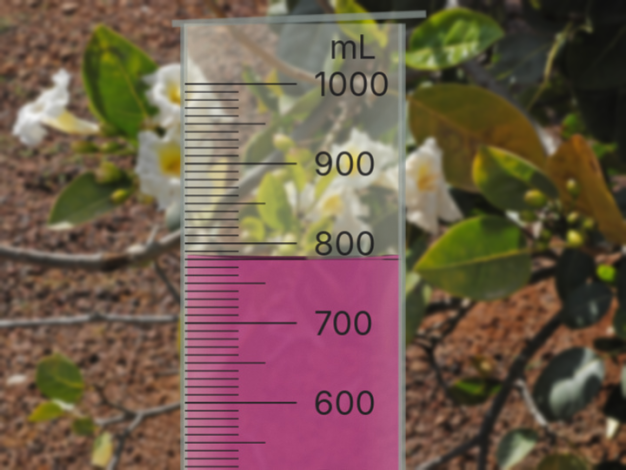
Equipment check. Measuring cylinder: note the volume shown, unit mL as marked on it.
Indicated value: 780 mL
